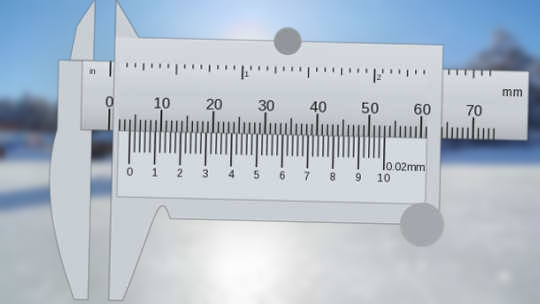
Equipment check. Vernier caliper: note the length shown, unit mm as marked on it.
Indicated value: 4.0 mm
